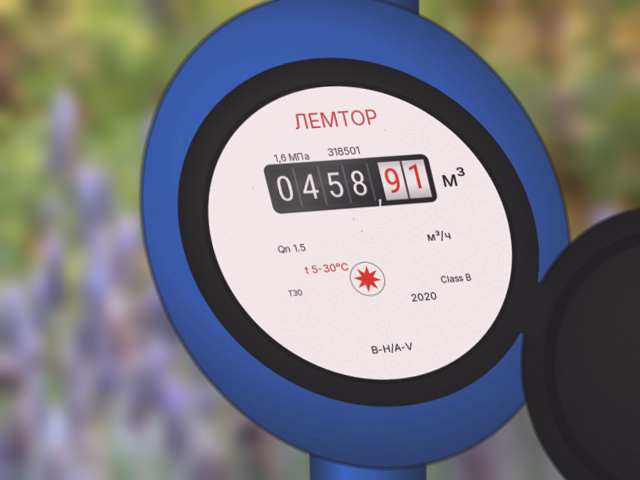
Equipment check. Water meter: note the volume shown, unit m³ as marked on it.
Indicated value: 458.91 m³
